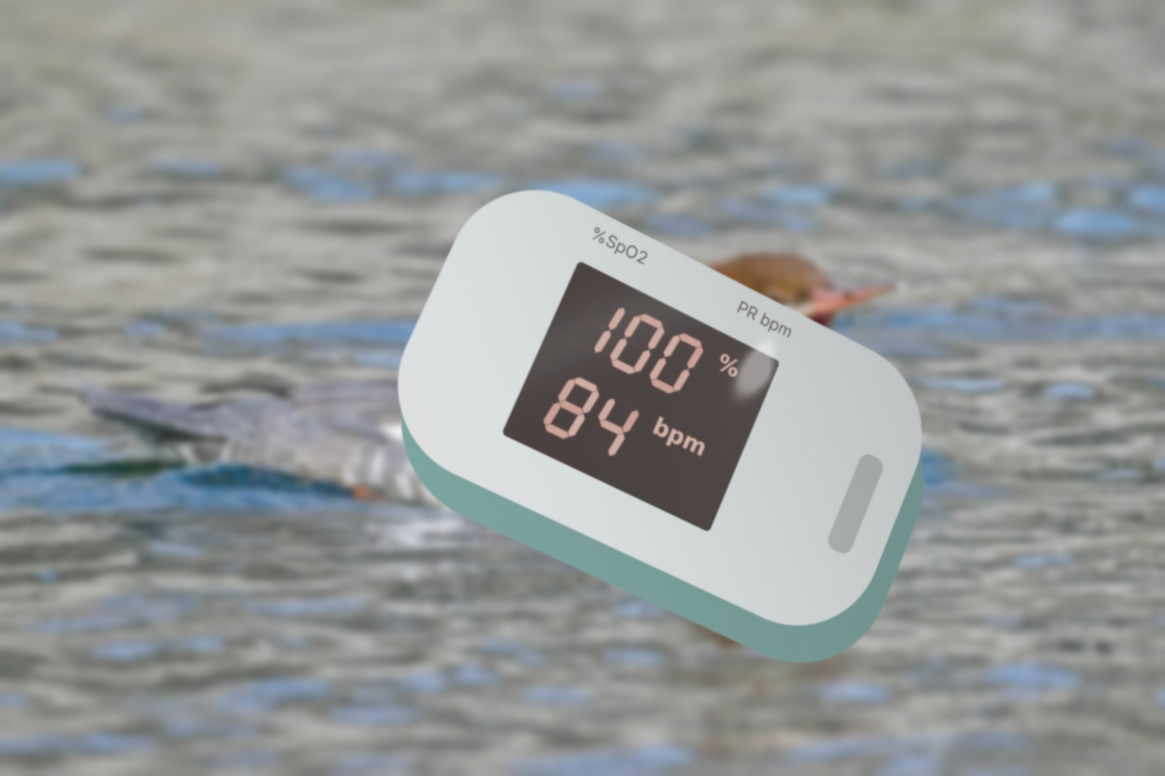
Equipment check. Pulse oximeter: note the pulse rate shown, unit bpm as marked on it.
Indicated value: 84 bpm
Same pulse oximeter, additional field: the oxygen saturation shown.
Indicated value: 100 %
